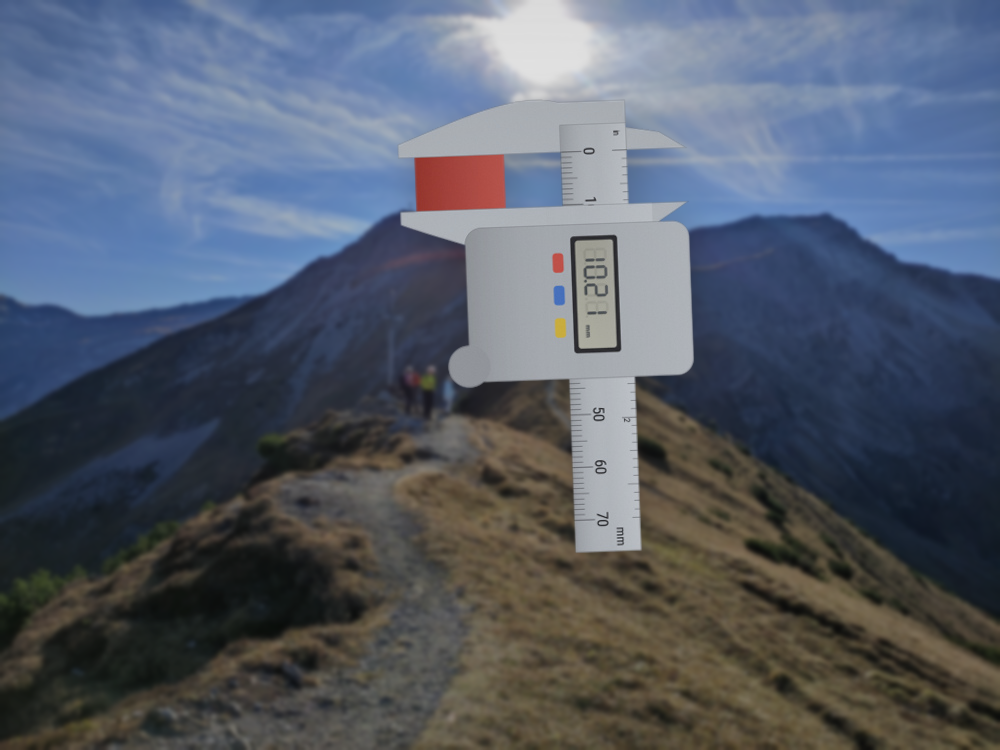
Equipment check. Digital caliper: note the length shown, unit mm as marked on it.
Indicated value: 10.21 mm
